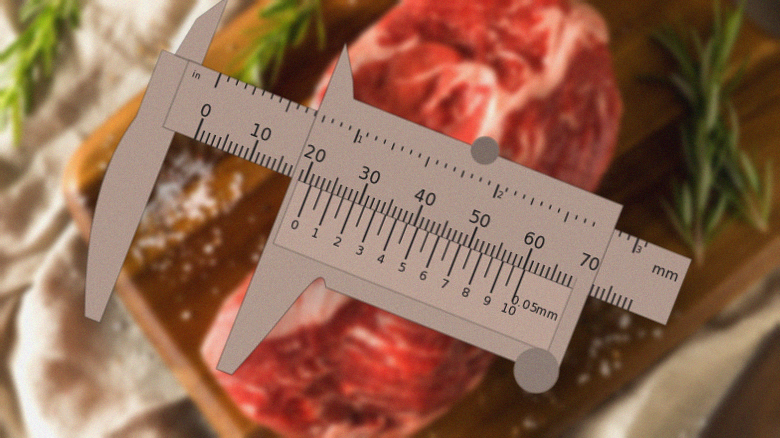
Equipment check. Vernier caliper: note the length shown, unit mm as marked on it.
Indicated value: 21.2 mm
